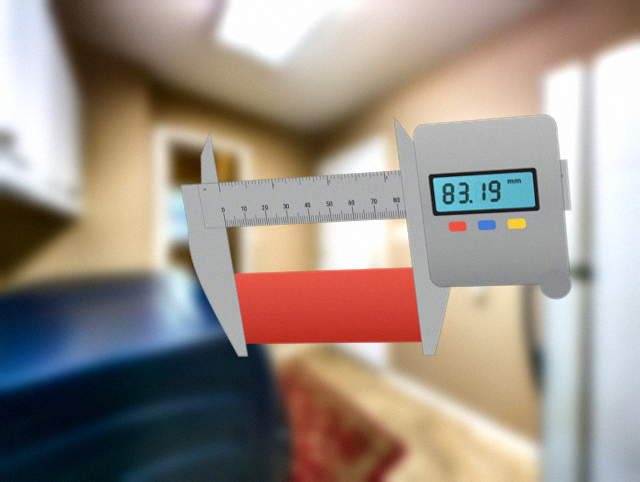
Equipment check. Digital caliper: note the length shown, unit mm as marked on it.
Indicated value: 83.19 mm
